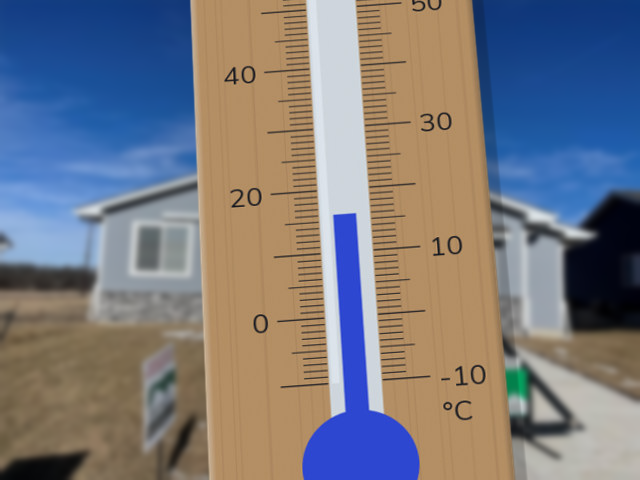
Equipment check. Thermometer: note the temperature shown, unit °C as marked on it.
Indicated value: 16 °C
